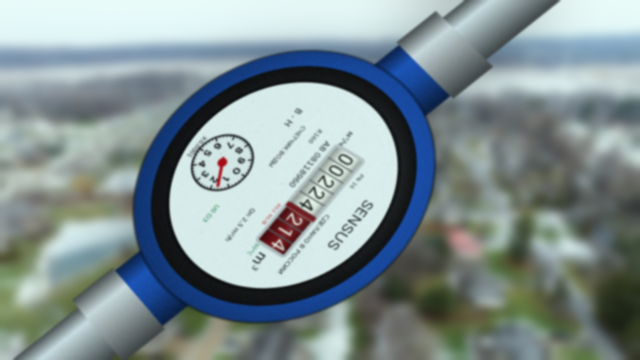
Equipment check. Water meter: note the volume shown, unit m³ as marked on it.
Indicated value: 224.2141 m³
